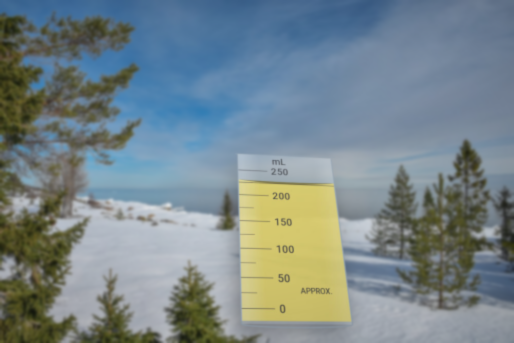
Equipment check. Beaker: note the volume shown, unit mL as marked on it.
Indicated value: 225 mL
